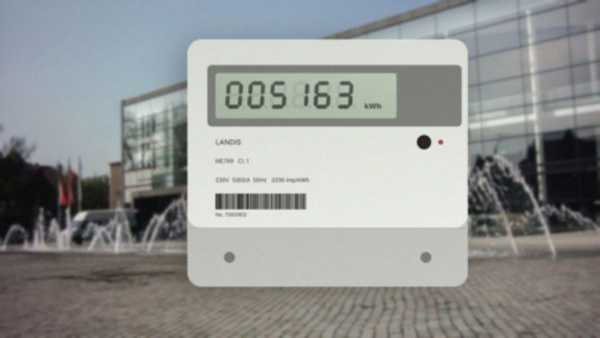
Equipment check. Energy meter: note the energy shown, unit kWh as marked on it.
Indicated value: 5163 kWh
